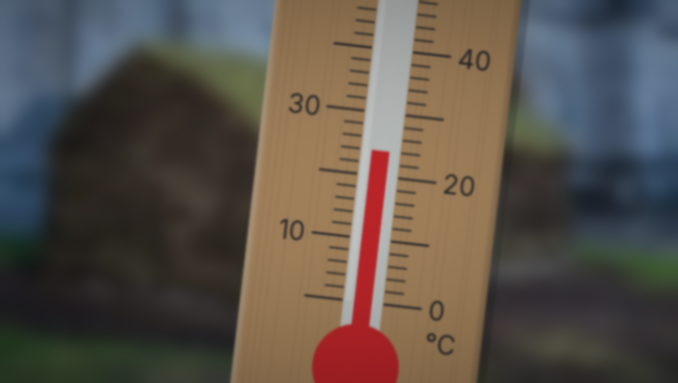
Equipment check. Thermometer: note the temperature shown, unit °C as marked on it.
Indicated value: 24 °C
